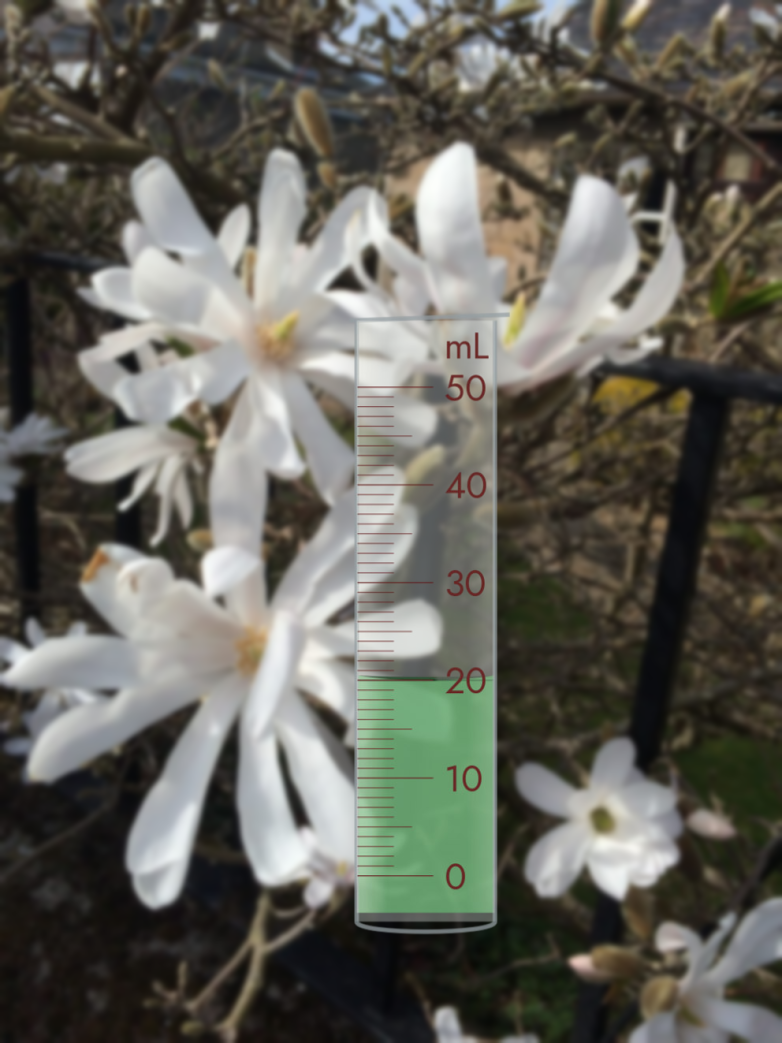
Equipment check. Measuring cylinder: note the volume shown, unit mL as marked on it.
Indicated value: 20 mL
